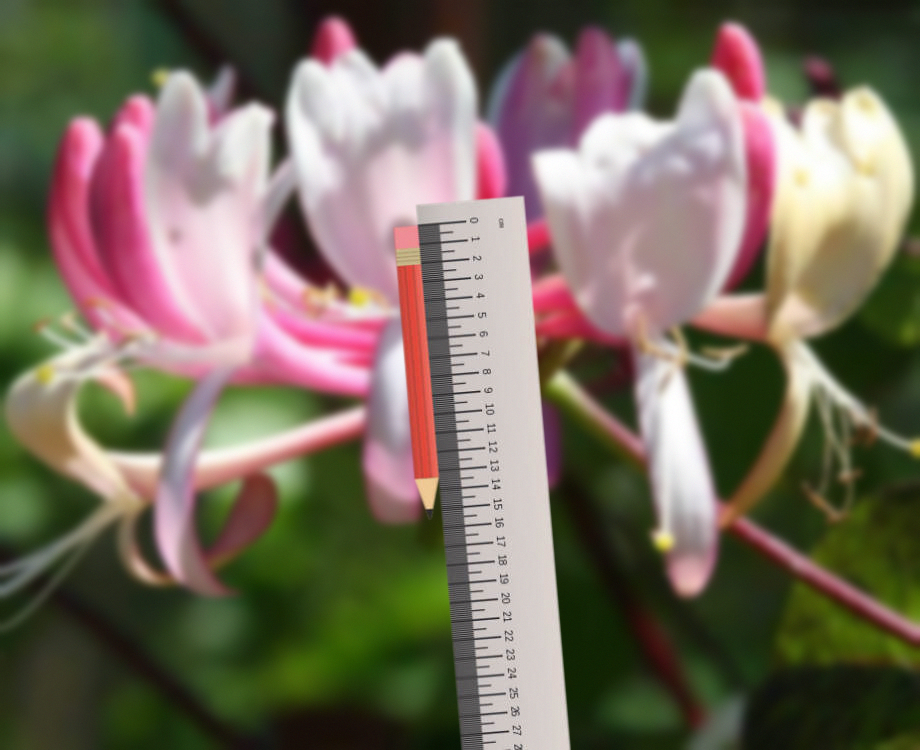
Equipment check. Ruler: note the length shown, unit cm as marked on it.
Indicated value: 15.5 cm
